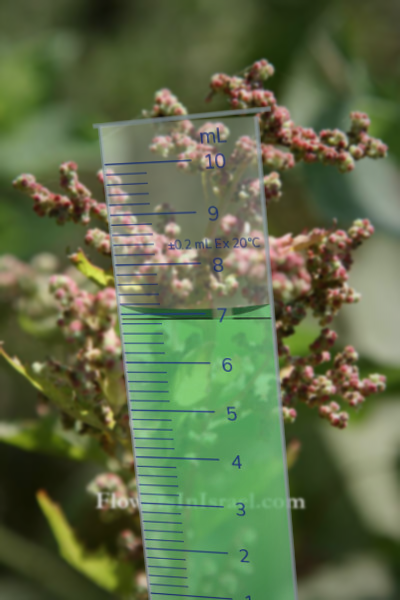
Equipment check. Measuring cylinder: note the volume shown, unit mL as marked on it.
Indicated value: 6.9 mL
